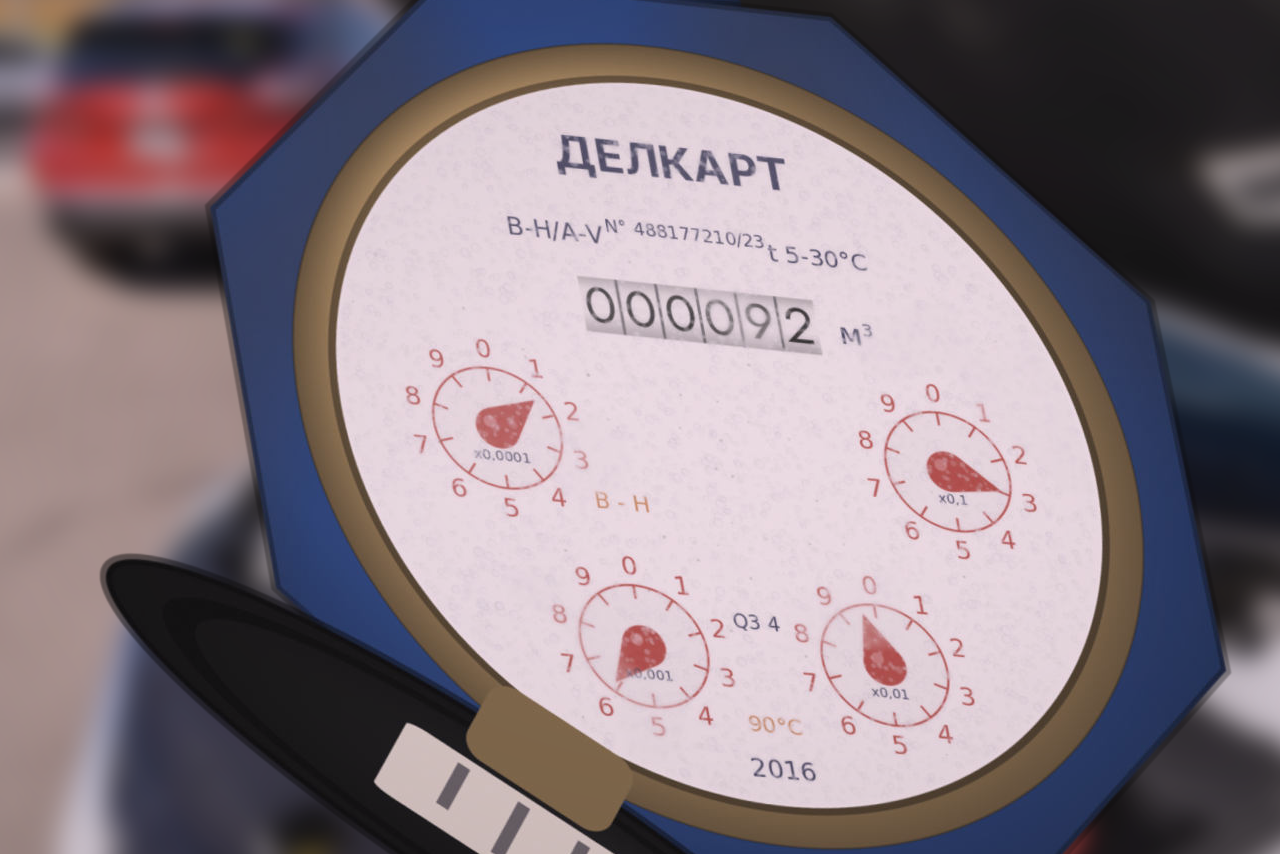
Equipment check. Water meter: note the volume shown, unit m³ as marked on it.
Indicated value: 92.2961 m³
